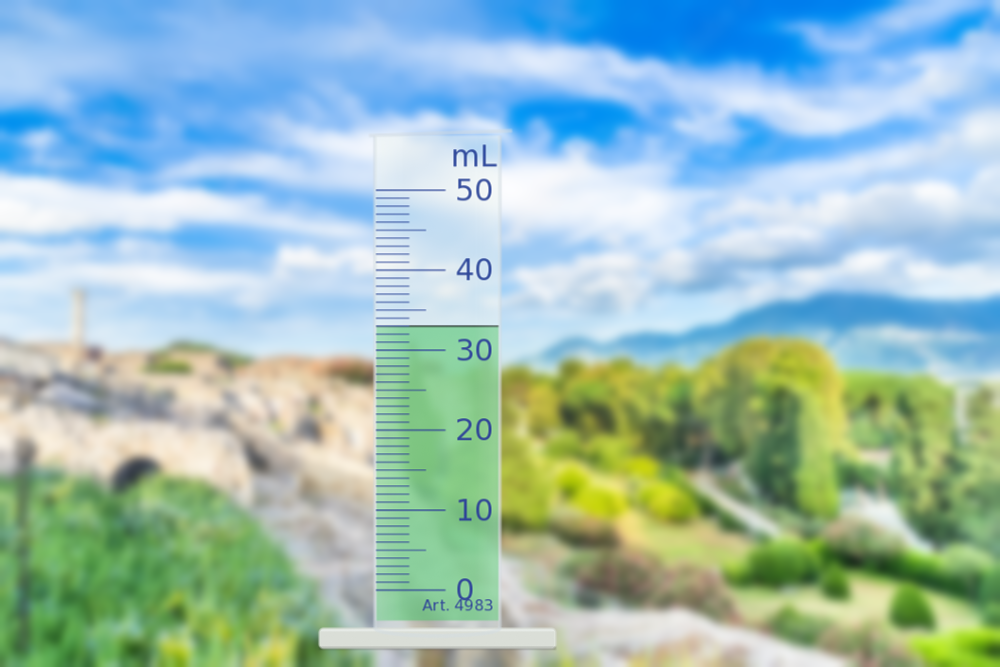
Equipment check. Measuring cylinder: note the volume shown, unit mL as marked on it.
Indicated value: 33 mL
